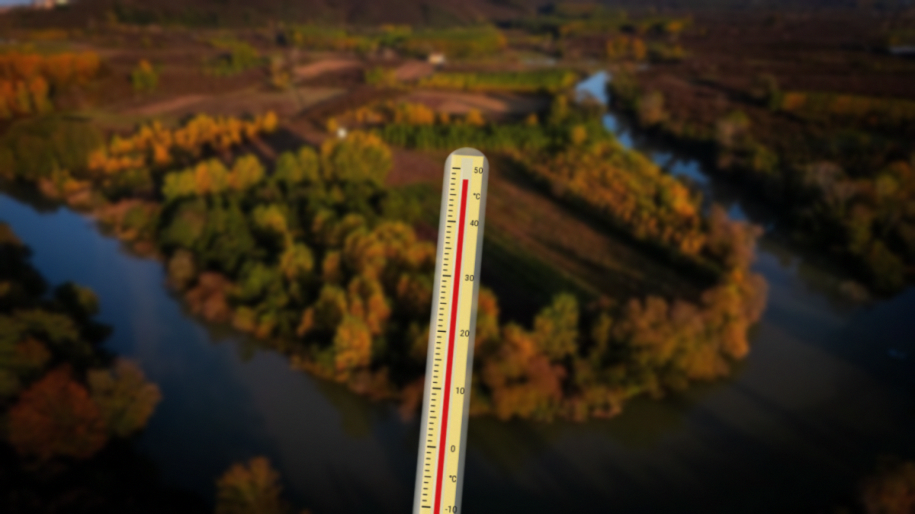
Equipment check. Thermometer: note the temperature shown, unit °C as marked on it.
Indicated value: 48 °C
